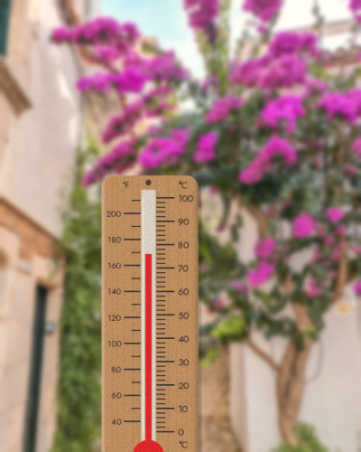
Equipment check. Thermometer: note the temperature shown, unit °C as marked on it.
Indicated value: 76 °C
